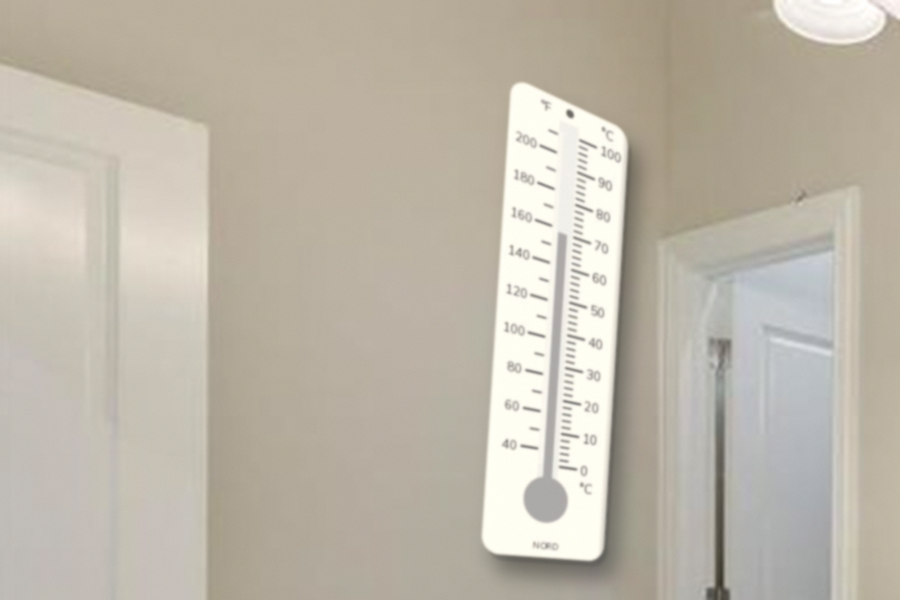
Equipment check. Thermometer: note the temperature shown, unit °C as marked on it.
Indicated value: 70 °C
